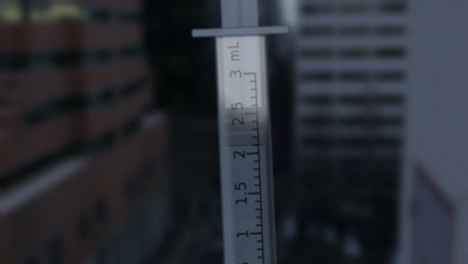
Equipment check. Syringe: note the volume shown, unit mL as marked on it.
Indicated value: 2.1 mL
